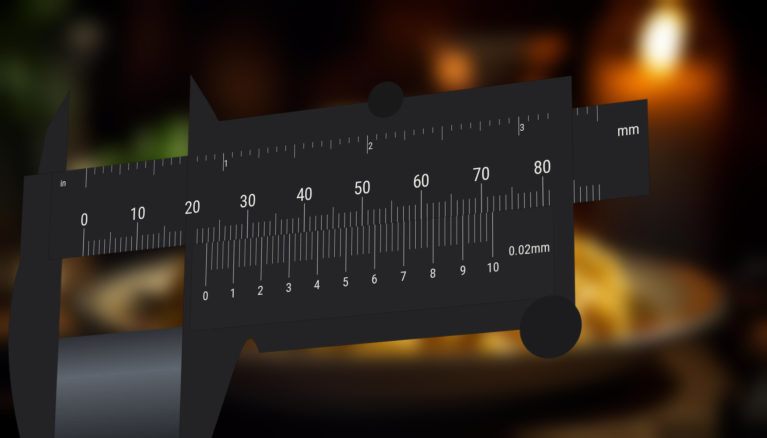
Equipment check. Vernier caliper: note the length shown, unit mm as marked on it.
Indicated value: 22.8 mm
